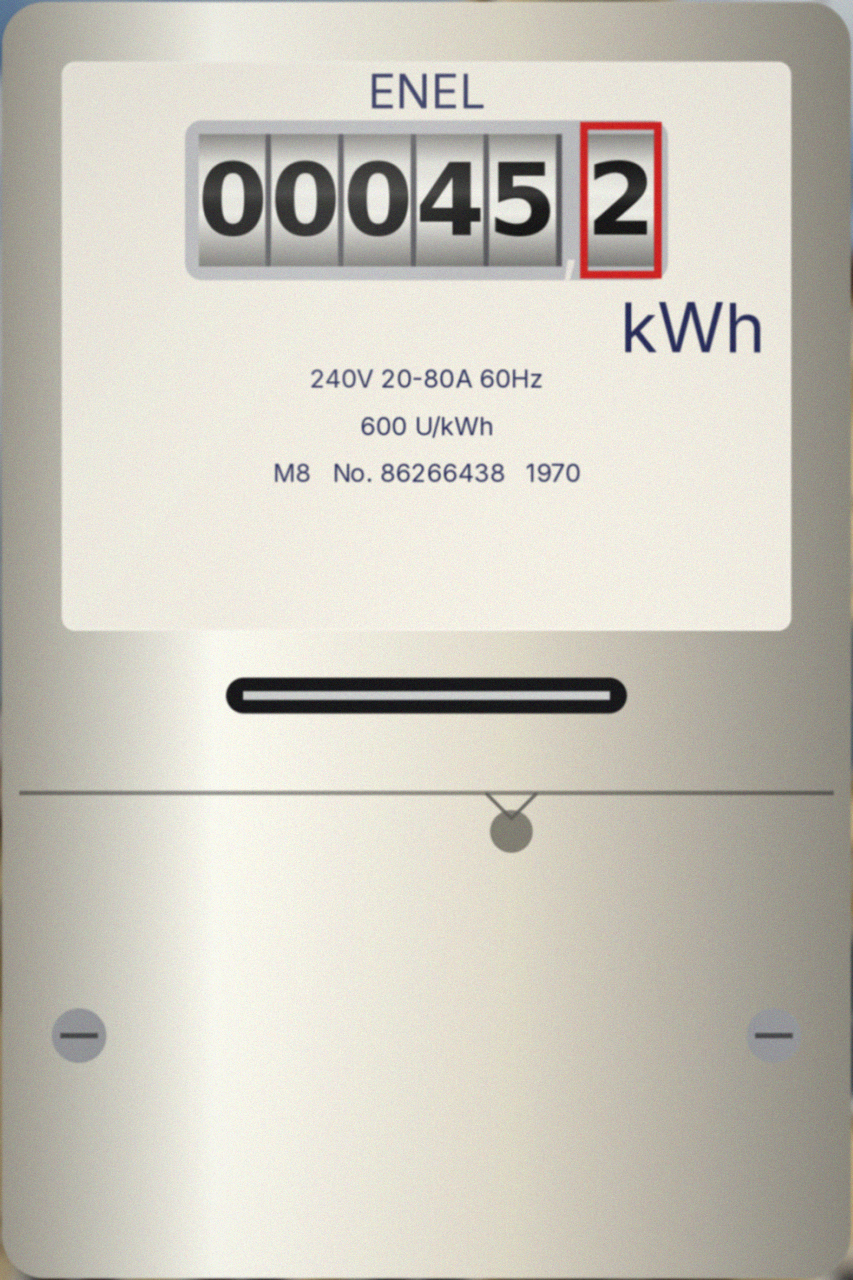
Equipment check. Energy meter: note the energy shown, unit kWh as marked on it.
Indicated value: 45.2 kWh
